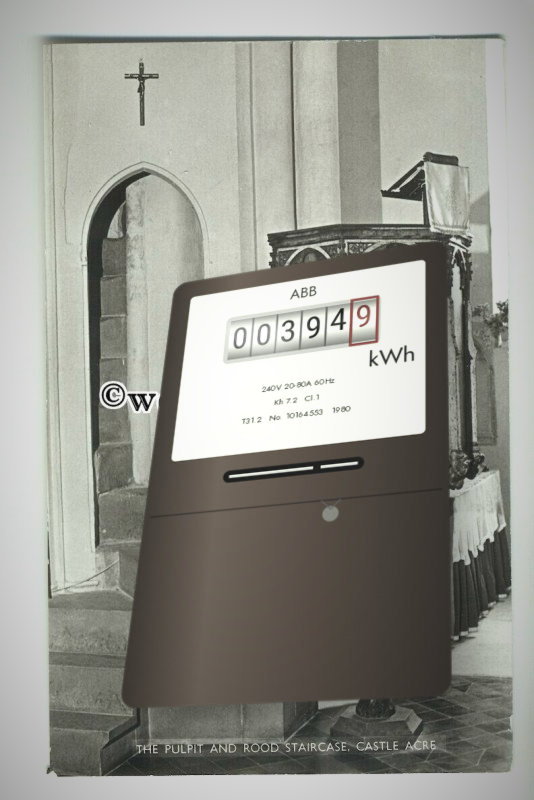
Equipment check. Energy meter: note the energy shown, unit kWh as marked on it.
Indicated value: 394.9 kWh
